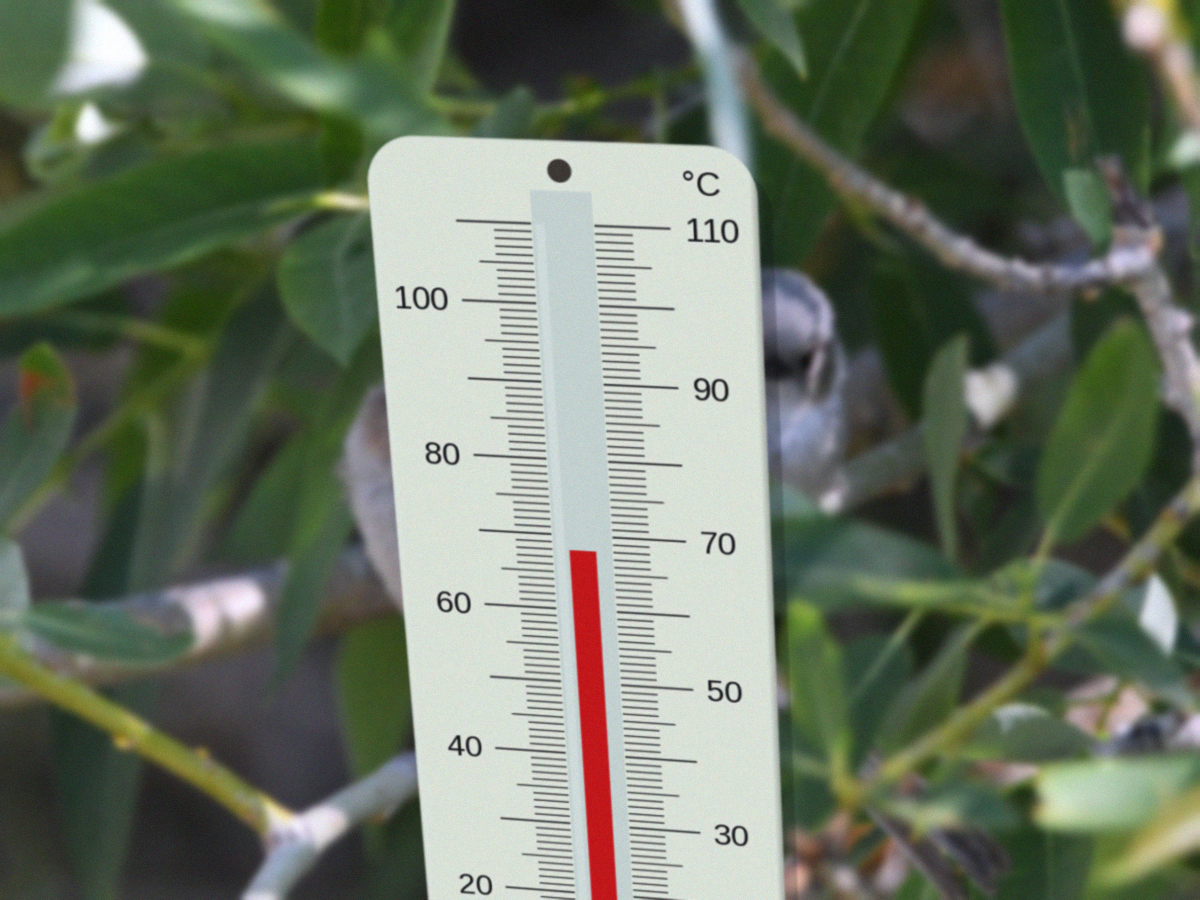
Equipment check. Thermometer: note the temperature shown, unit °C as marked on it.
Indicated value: 68 °C
